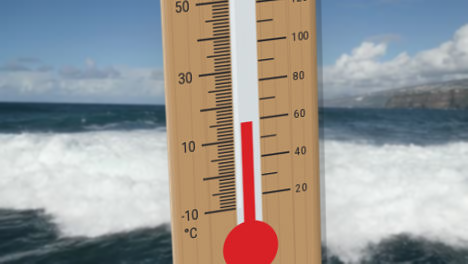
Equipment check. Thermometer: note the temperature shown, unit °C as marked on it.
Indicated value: 15 °C
